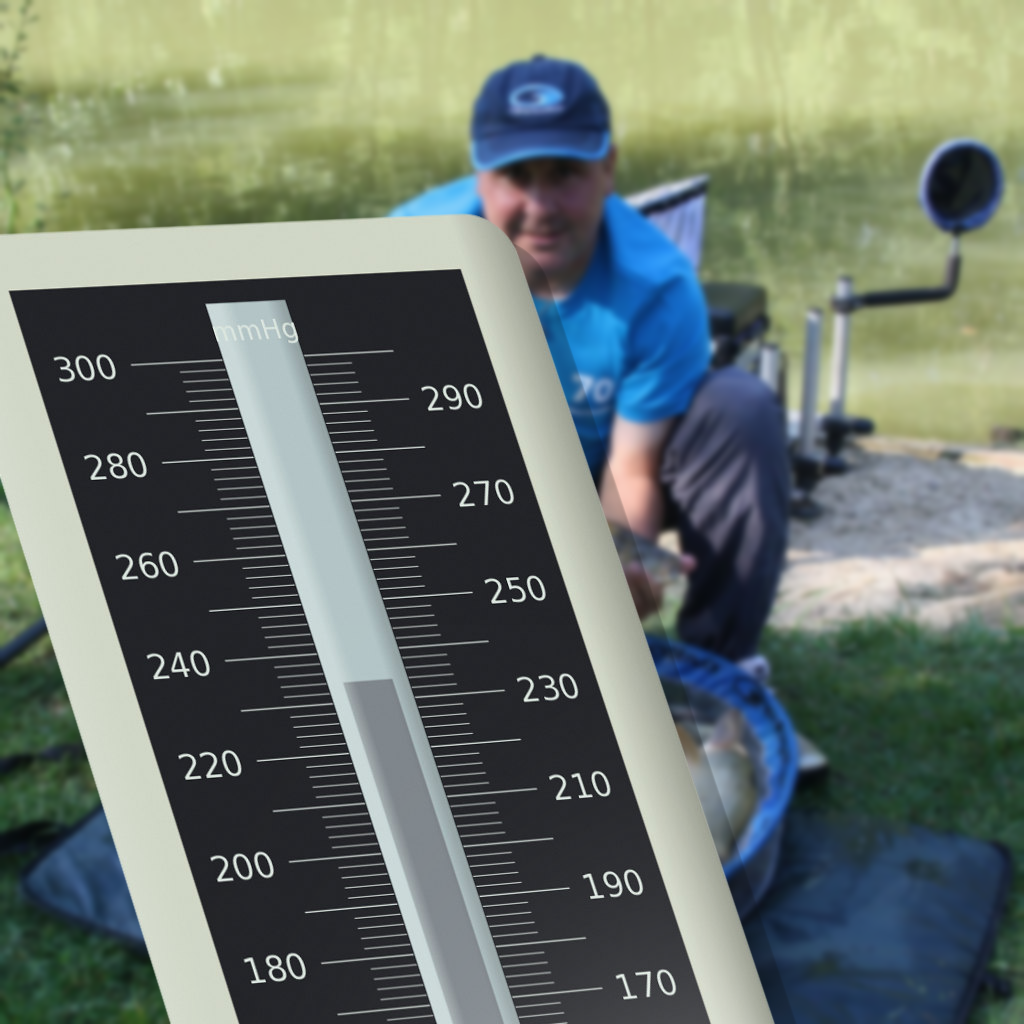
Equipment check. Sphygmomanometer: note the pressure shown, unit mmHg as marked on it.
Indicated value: 234 mmHg
